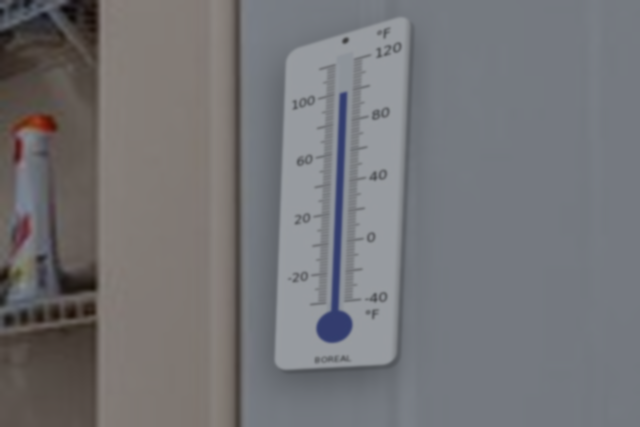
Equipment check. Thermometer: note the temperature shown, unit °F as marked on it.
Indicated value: 100 °F
